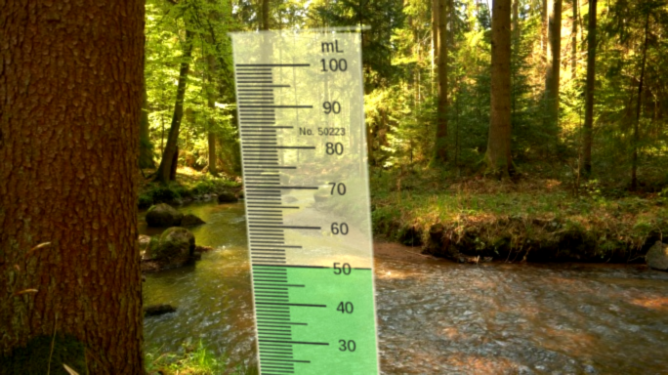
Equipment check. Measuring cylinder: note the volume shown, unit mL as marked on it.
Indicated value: 50 mL
